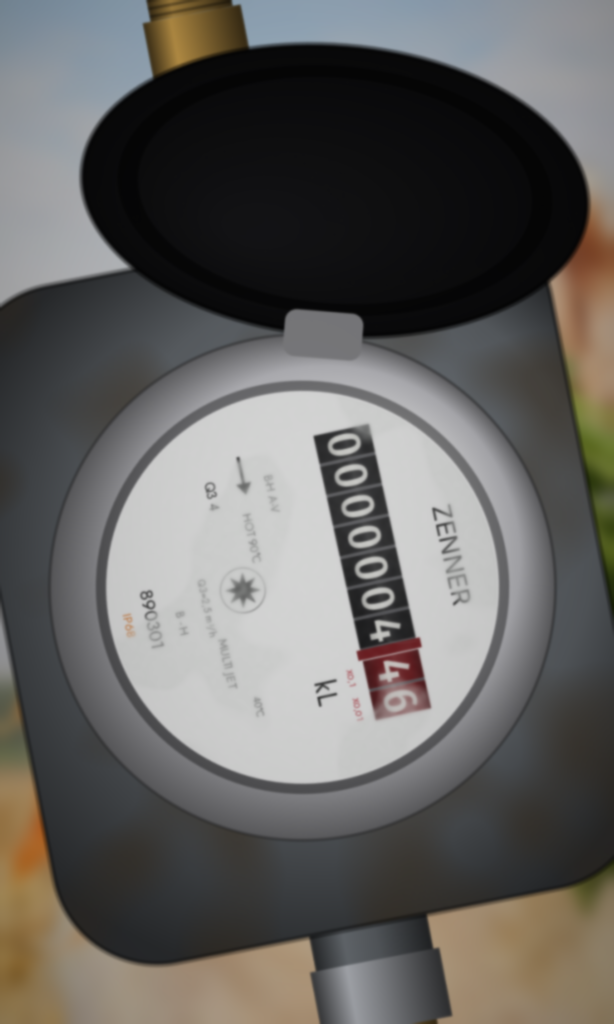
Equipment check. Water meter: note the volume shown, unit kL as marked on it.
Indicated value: 4.46 kL
